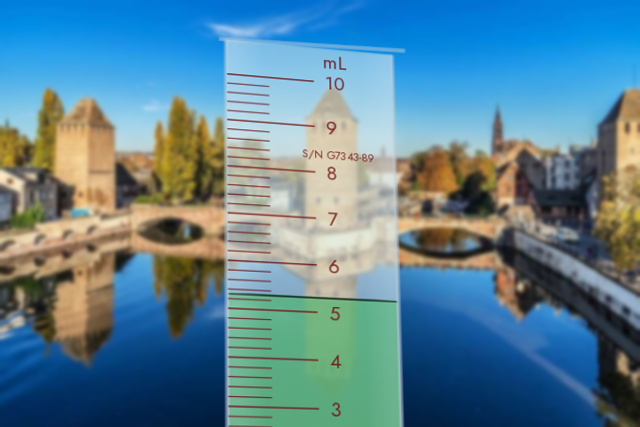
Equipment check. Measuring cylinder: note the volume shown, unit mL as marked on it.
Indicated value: 5.3 mL
